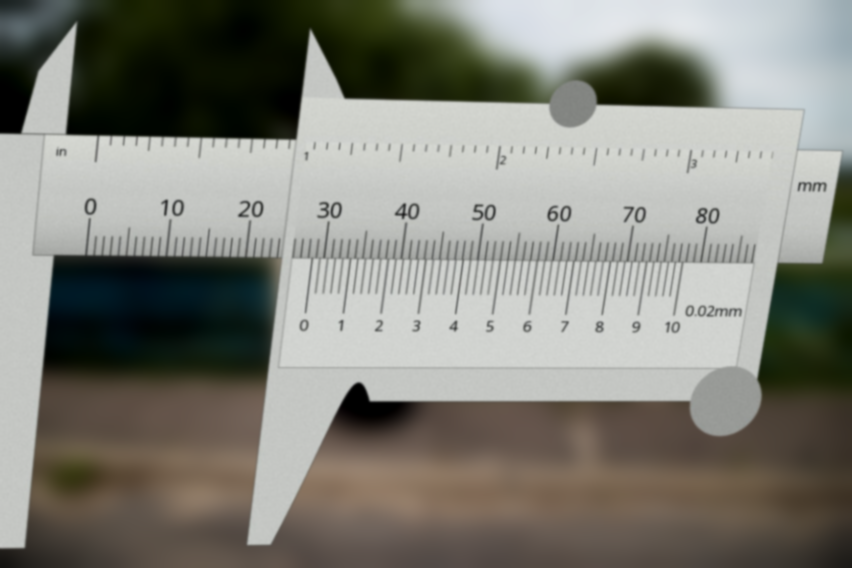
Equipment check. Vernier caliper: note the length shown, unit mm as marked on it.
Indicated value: 28.5 mm
